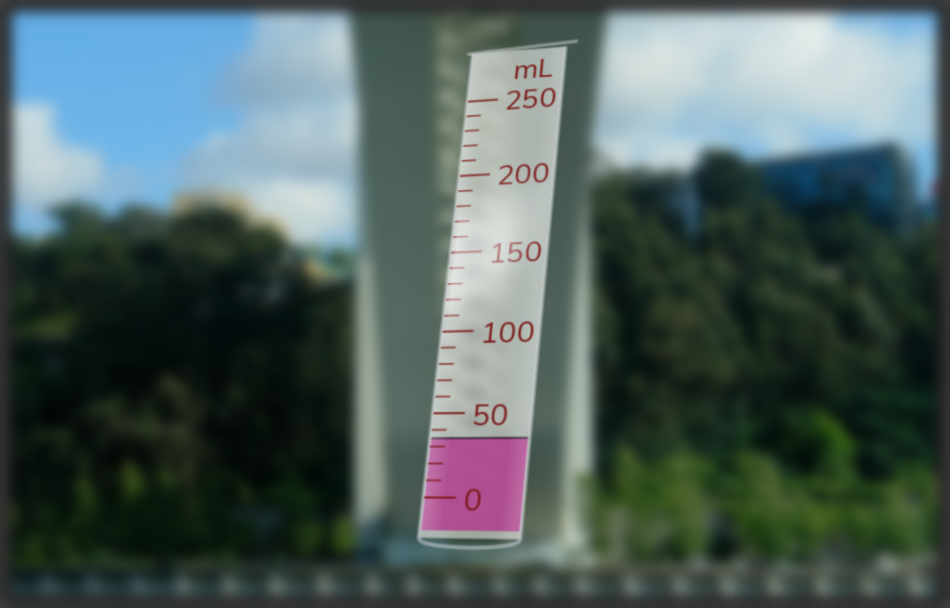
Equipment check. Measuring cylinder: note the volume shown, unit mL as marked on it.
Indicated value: 35 mL
